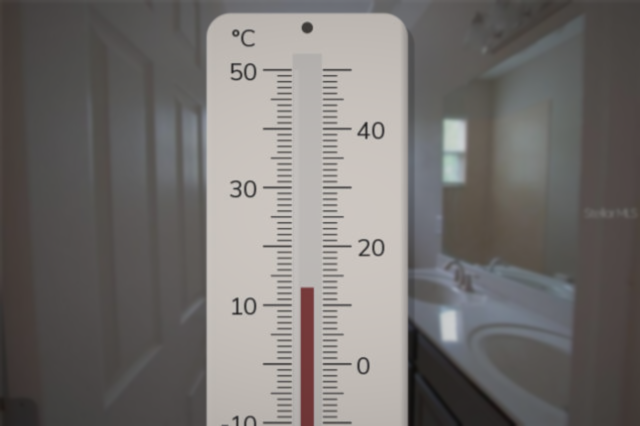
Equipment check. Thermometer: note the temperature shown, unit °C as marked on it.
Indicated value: 13 °C
